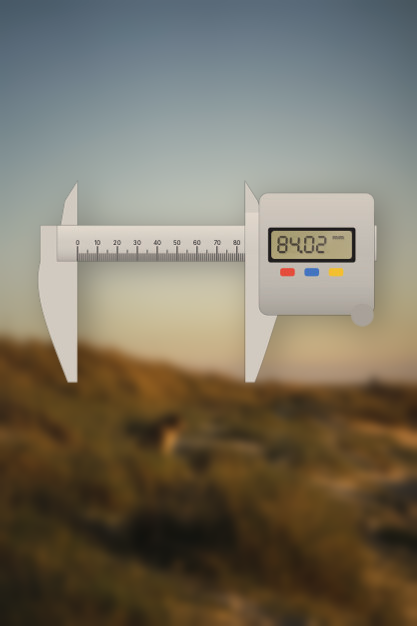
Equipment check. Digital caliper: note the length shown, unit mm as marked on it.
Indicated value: 84.02 mm
